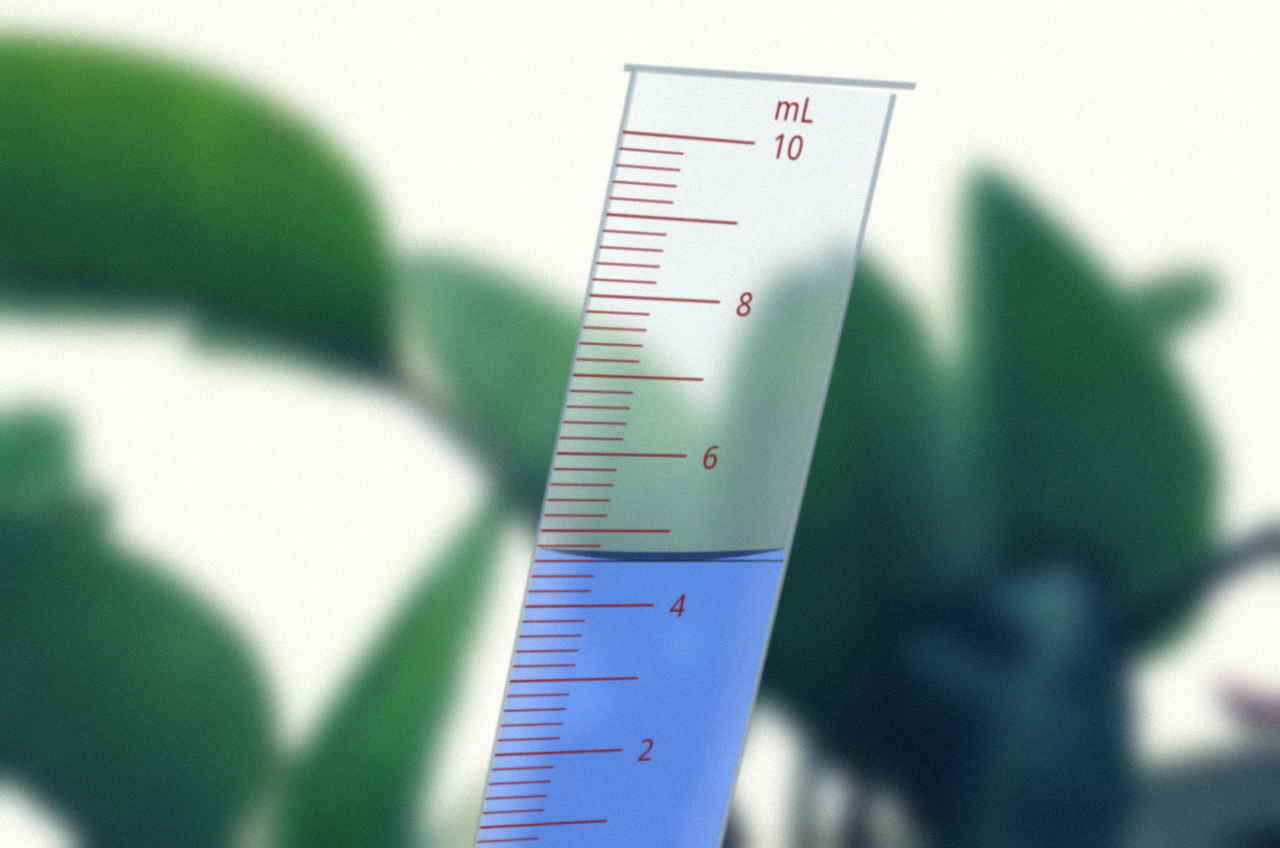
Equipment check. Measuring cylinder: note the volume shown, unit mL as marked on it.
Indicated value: 4.6 mL
